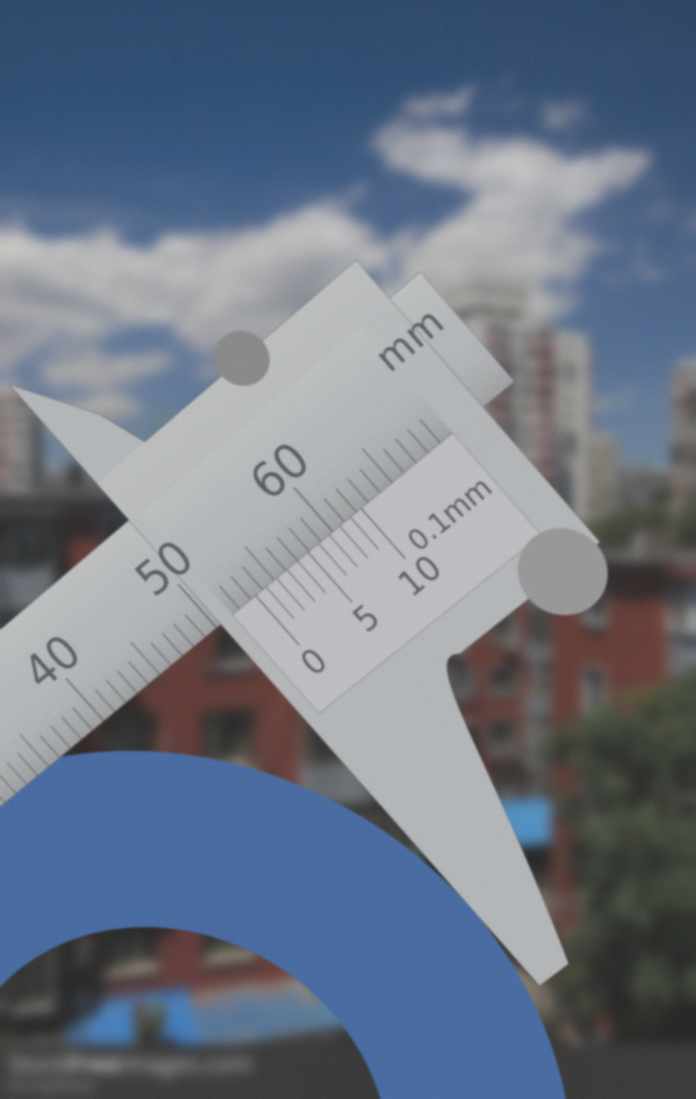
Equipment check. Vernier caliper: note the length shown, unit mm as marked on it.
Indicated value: 53.4 mm
